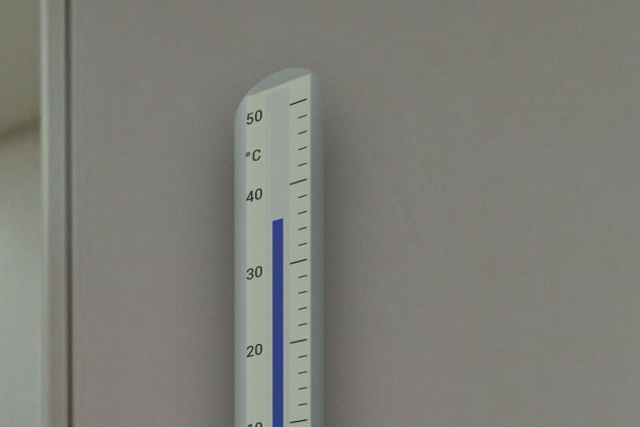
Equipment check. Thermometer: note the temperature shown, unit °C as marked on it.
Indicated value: 36 °C
